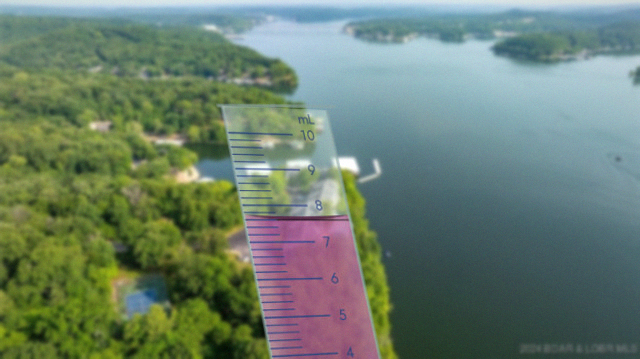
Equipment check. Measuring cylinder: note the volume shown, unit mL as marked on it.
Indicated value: 7.6 mL
